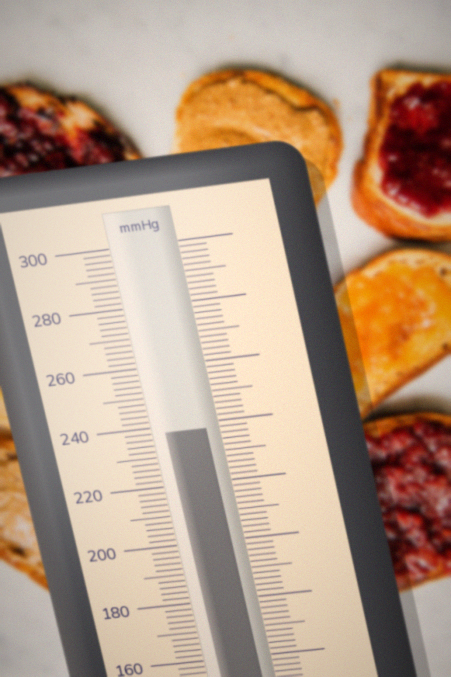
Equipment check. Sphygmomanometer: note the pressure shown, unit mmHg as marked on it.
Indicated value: 238 mmHg
